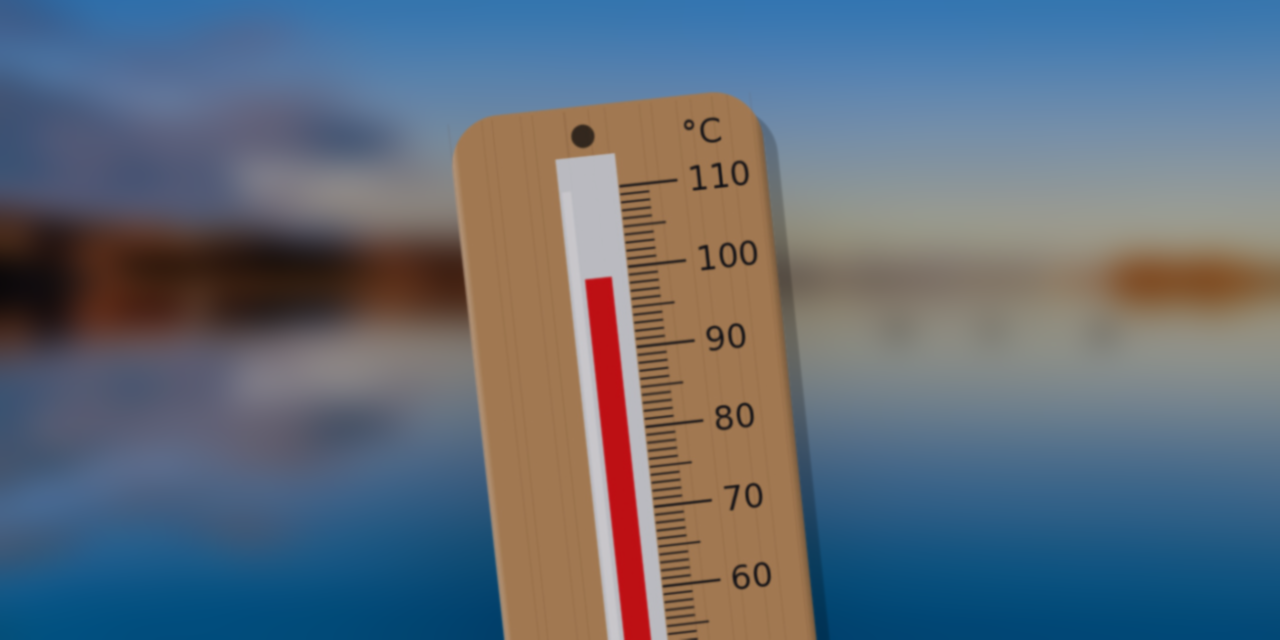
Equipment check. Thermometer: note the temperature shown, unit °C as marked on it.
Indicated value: 99 °C
